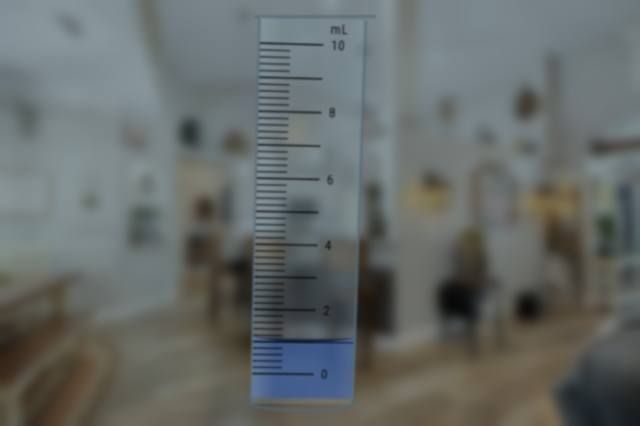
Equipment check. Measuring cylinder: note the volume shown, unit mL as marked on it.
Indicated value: 1 mL
